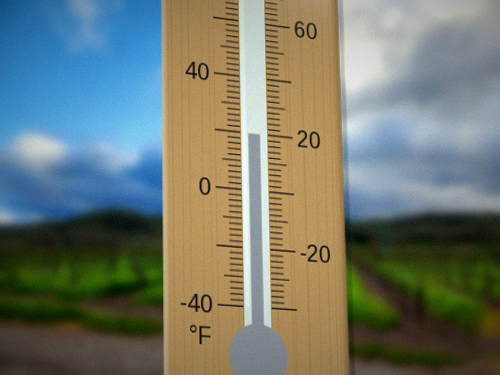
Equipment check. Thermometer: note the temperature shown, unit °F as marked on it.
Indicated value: 20 °F
